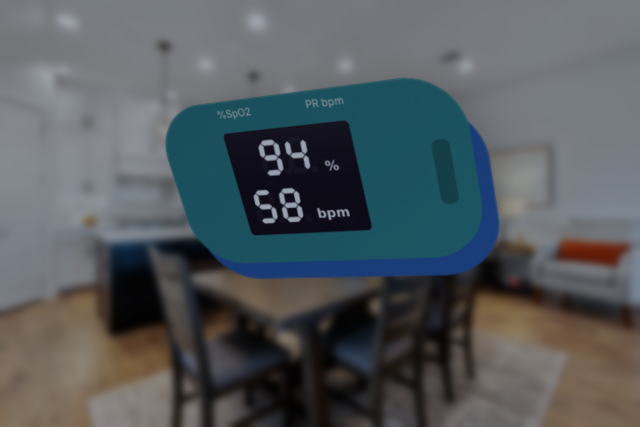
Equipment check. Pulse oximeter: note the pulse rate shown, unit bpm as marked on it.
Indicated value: 58 bpm
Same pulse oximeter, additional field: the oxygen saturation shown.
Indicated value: 94 %
